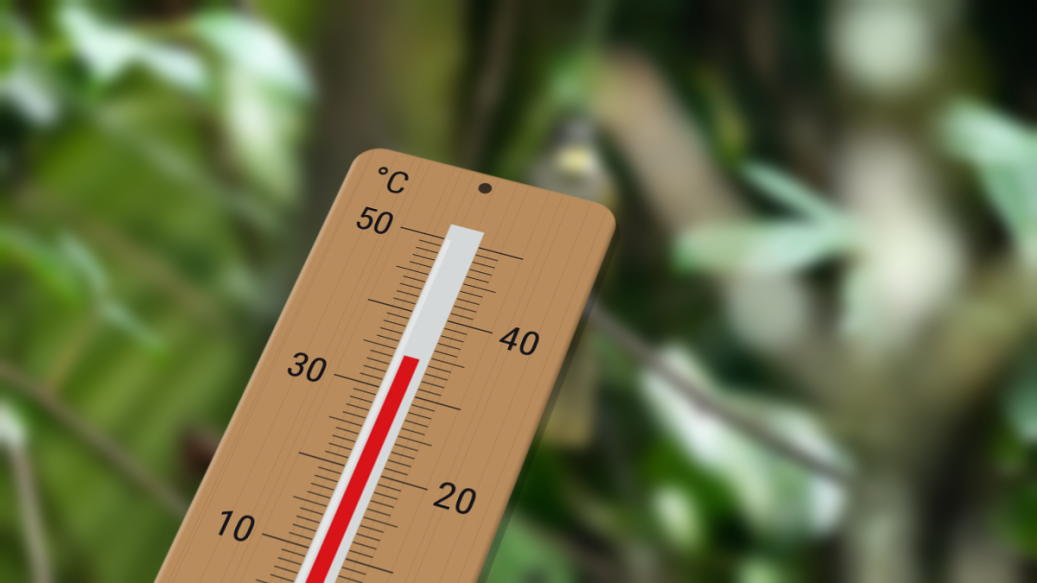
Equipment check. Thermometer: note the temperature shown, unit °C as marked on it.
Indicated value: 34.5 °C
